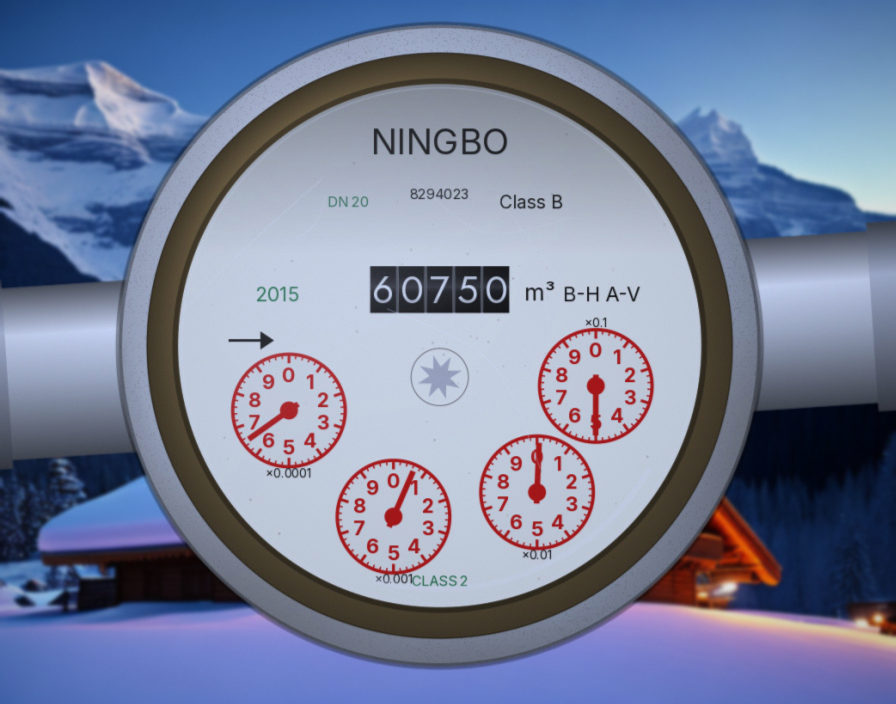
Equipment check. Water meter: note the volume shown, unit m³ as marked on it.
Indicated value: 60750.5006 m³
